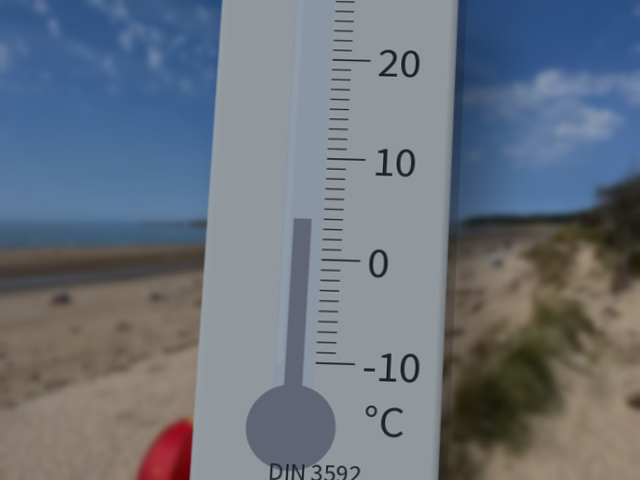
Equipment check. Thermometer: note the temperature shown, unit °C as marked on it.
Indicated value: 4 °C
